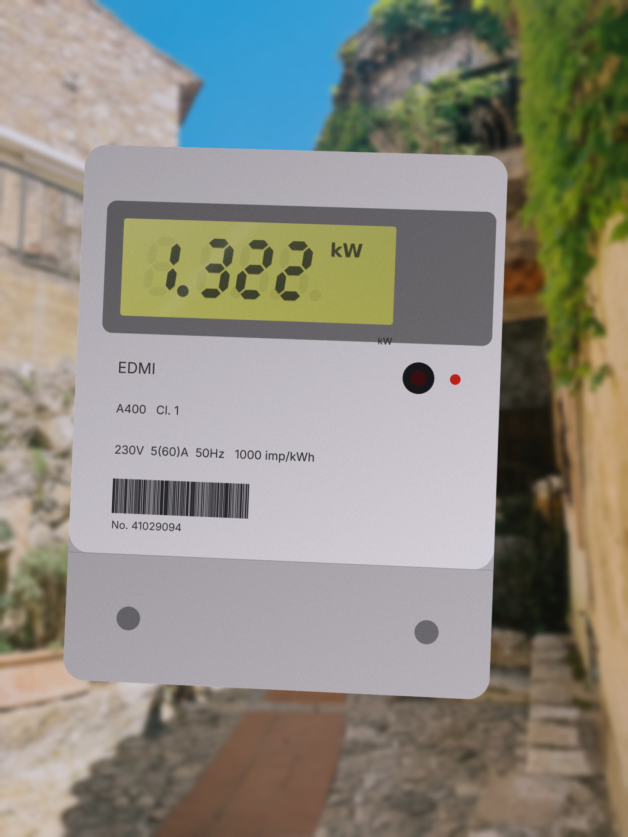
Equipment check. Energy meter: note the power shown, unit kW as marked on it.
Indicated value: 1.322 kW
